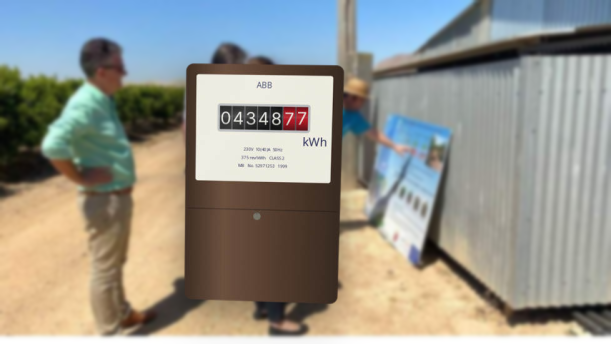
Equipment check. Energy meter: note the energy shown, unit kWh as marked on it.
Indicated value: 4348.77 kWh
